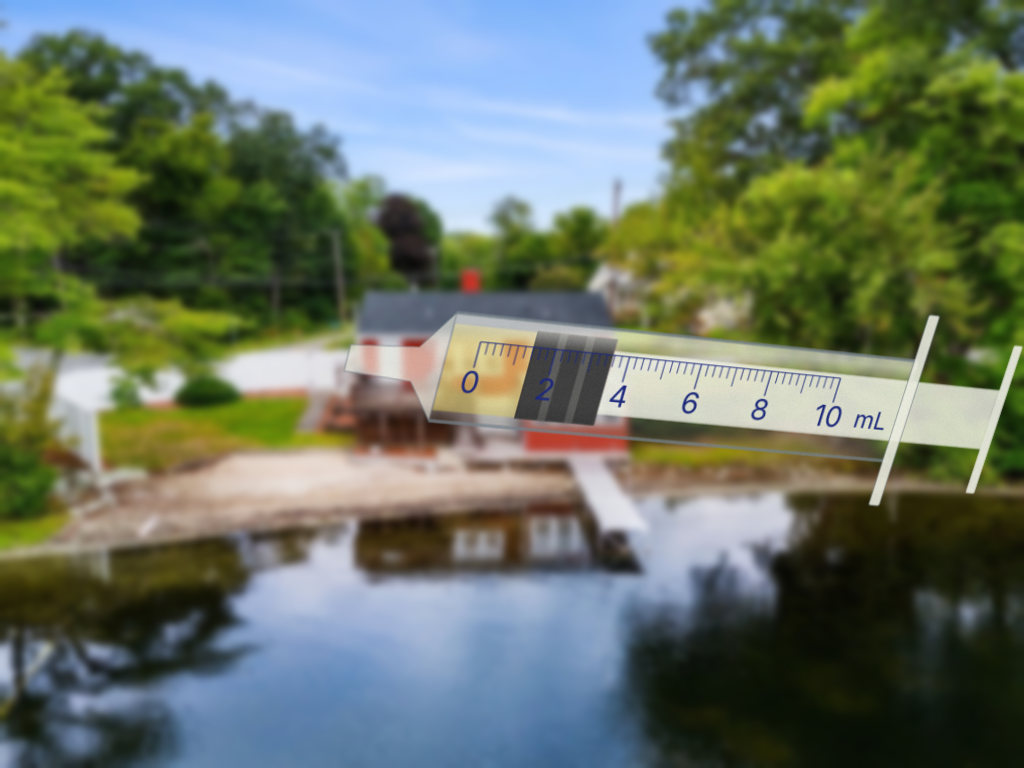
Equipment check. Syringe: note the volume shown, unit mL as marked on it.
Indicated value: 1.4 mL
